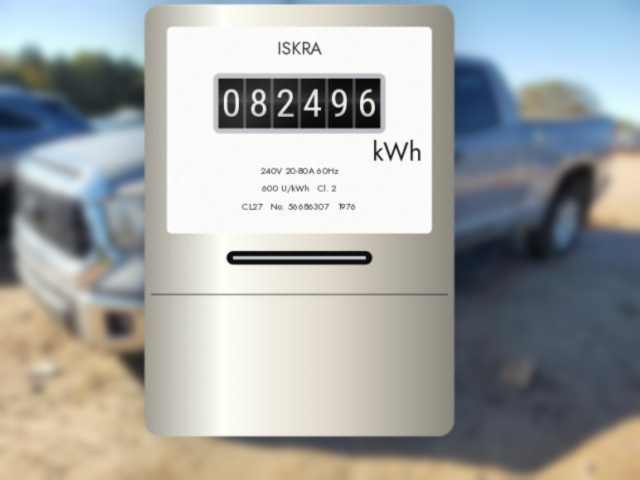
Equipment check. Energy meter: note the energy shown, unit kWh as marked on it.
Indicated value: 82496 kWh
